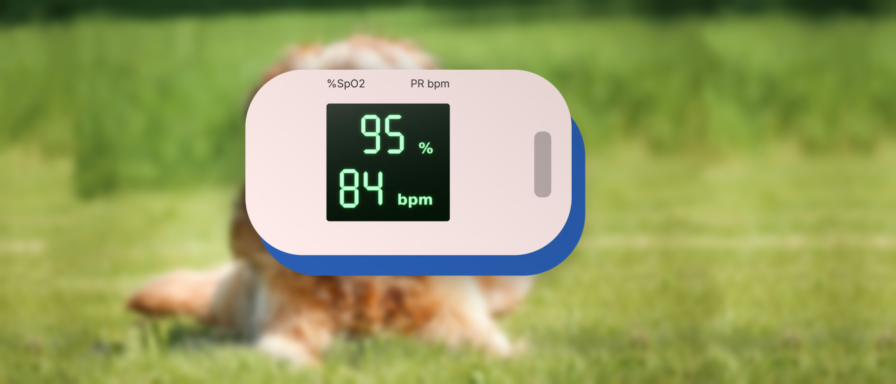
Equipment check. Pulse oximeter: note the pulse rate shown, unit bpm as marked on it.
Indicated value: 84 bpm
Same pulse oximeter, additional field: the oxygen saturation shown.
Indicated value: 95 %
